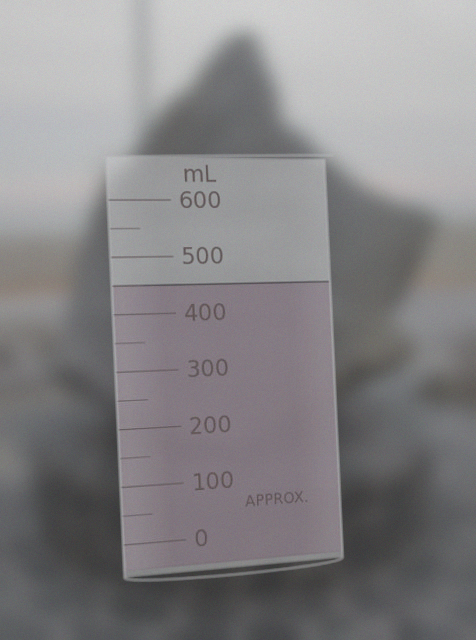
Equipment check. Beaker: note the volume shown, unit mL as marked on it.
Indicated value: 450 mL
